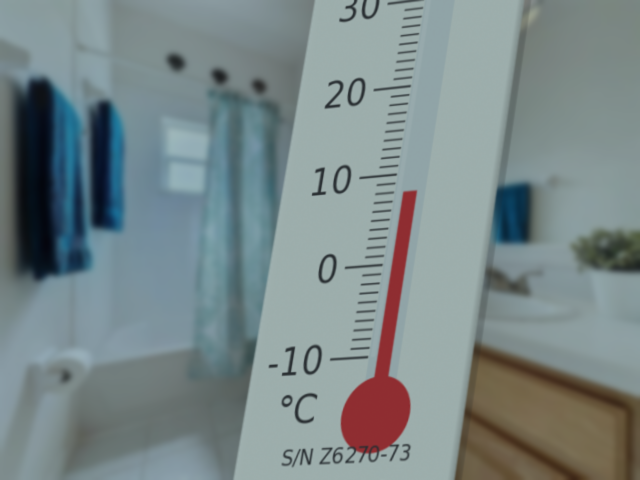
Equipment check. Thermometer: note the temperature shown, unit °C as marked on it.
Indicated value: 8 °C
